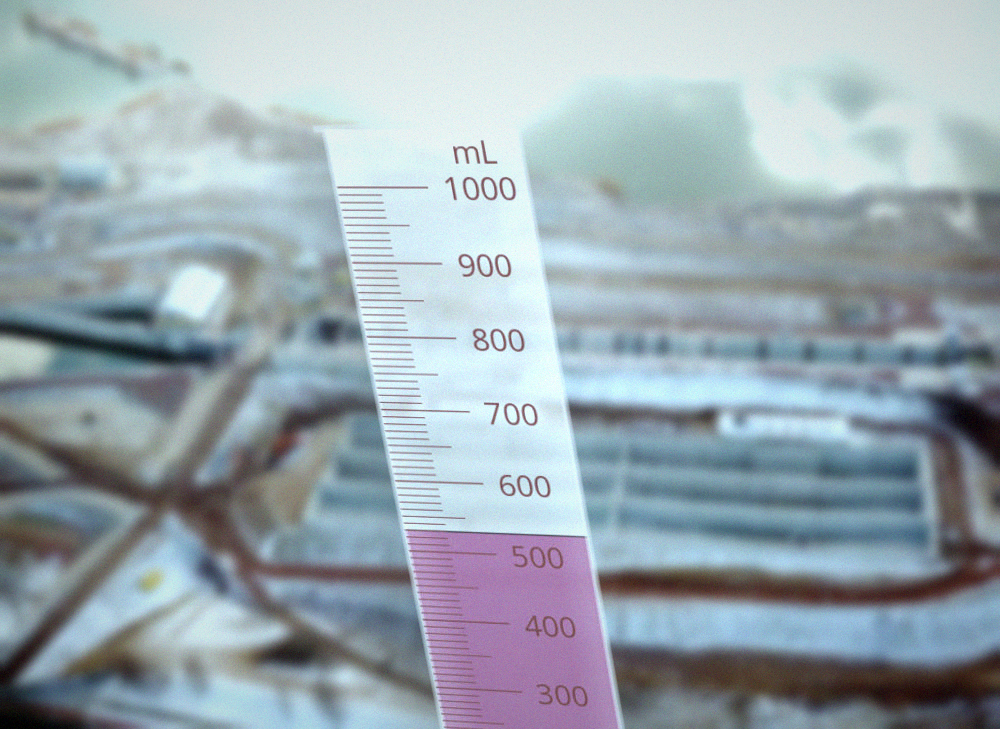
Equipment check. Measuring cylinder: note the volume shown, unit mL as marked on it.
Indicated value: 530 mL
